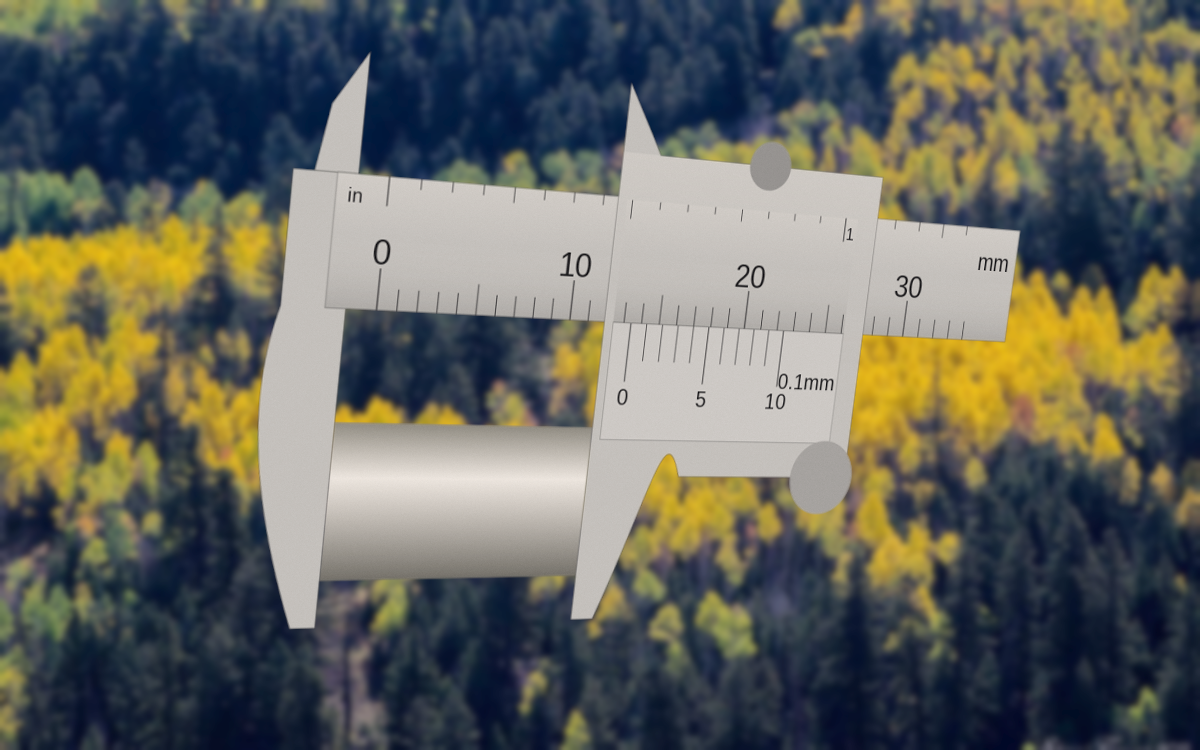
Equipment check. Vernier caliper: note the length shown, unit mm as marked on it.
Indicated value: 13.4 mm
